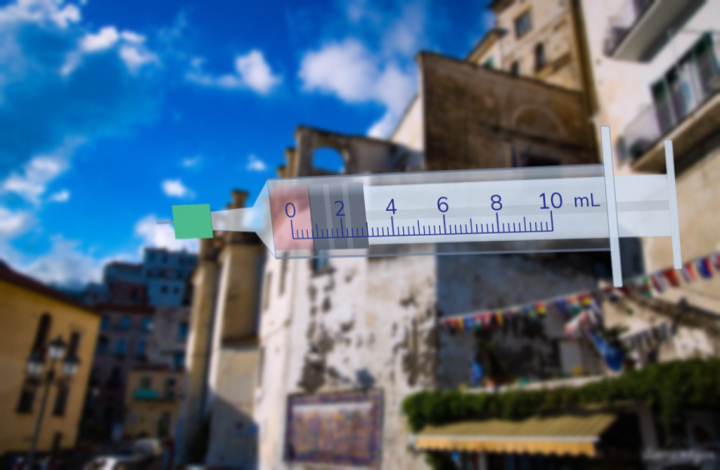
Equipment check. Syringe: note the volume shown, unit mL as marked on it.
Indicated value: 0.8 mL
